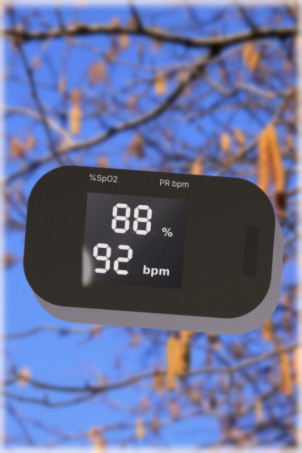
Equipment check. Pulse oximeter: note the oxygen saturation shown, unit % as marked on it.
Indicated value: 88 %
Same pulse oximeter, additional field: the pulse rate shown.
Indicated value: 92 bpm
